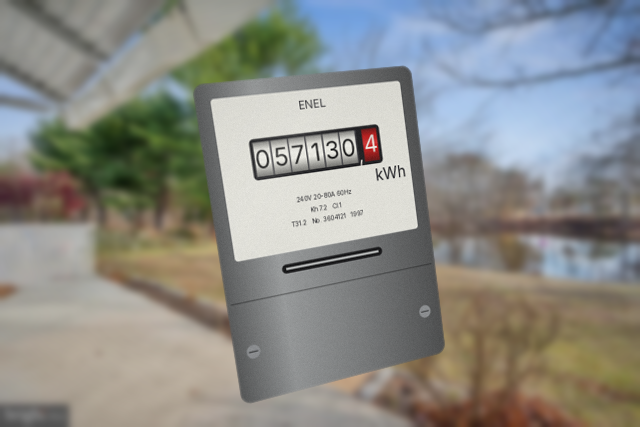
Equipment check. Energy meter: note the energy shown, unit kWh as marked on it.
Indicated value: 57130.4 kWh
